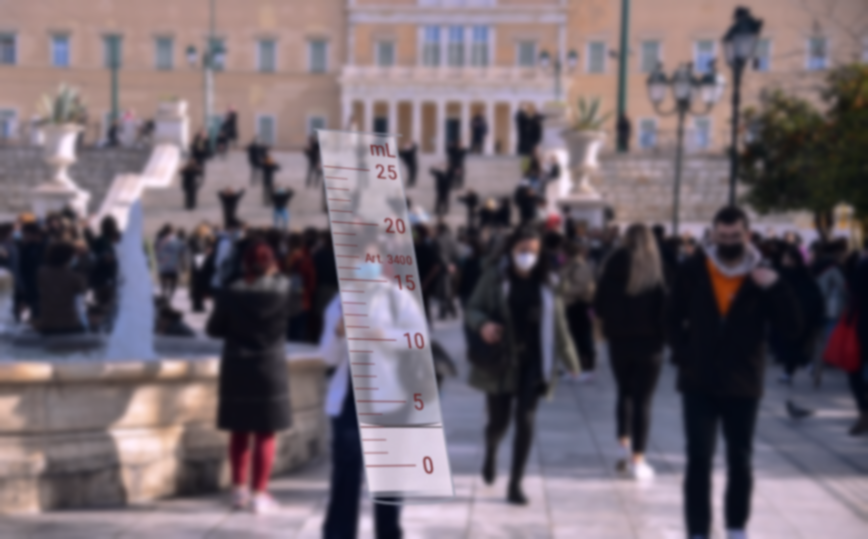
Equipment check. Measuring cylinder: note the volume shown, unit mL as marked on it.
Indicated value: 3 mL
